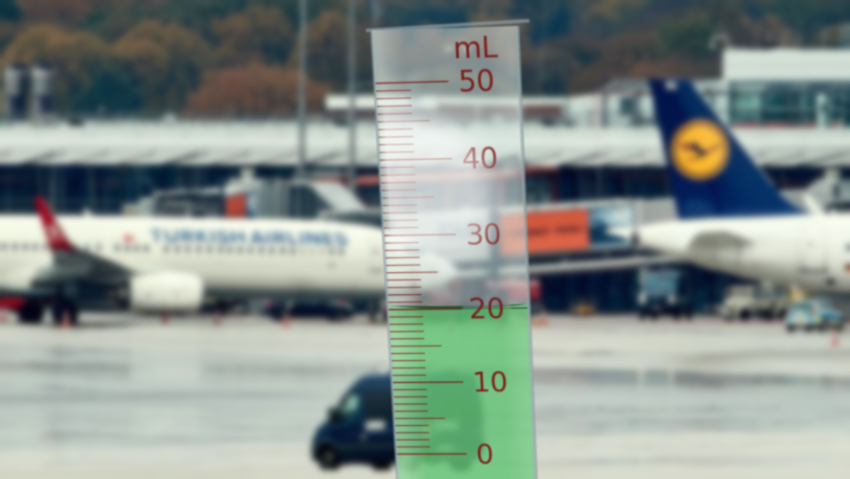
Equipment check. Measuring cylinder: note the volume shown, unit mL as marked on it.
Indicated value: 20 mL
